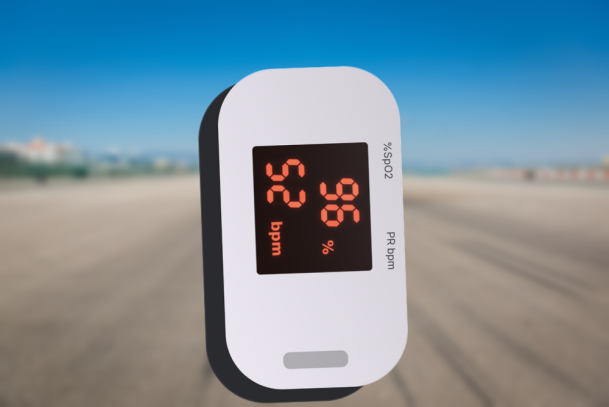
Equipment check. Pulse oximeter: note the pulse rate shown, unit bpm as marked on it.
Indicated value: 52 bpm
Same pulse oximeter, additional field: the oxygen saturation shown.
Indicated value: 96 %
